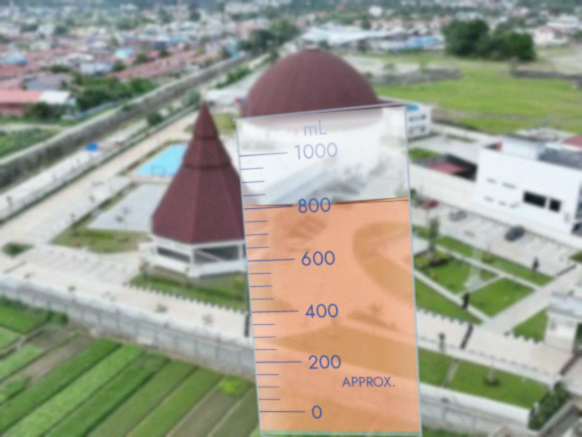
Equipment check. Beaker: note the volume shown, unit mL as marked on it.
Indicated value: 800 mL
